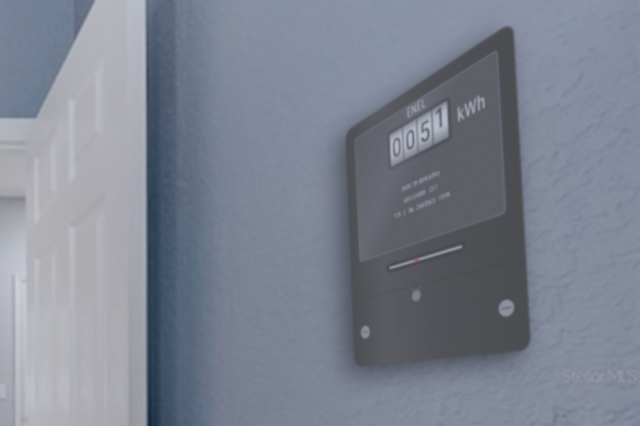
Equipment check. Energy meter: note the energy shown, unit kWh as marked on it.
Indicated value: 51 kWh
